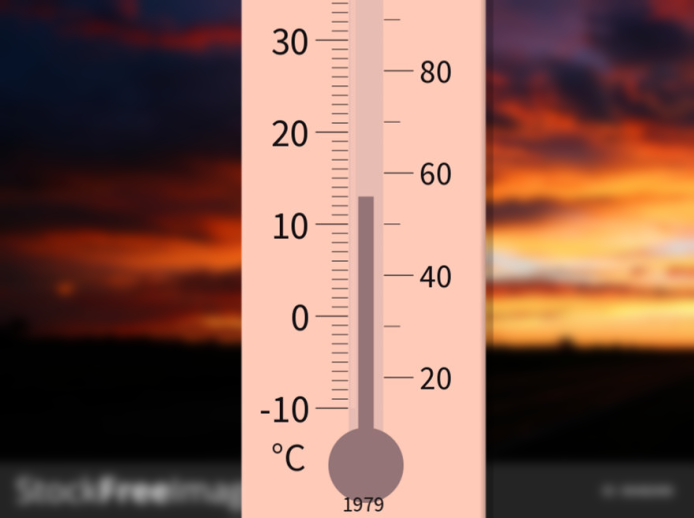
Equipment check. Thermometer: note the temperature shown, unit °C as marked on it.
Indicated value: 13 °C
